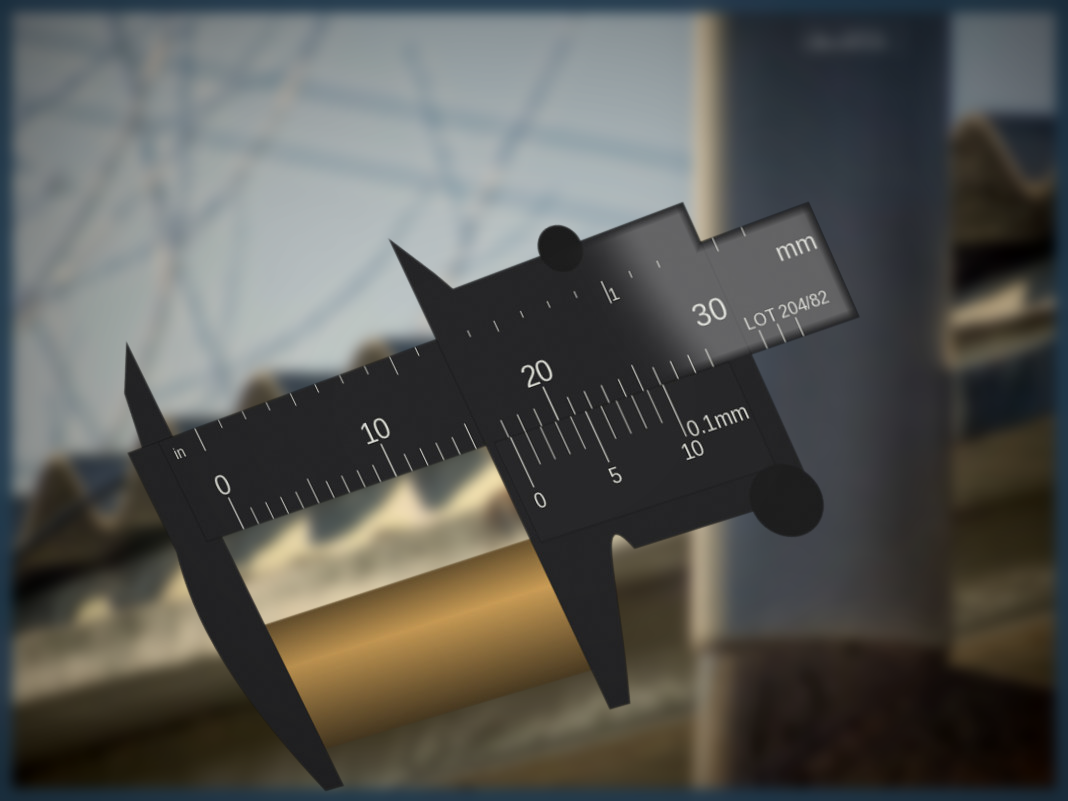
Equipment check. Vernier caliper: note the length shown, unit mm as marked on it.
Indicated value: 17.1 mm
